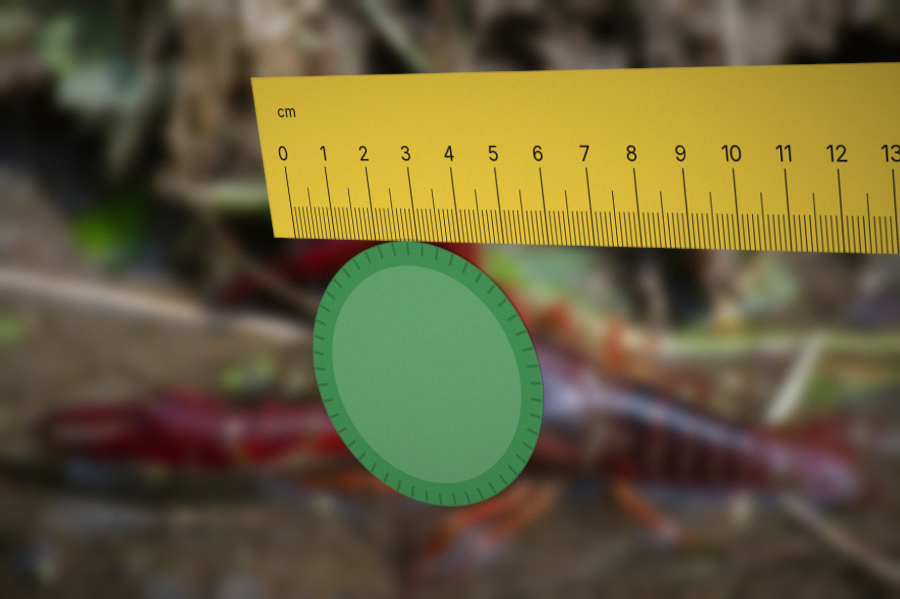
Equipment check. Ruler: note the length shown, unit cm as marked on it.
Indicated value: 5.5 cm
